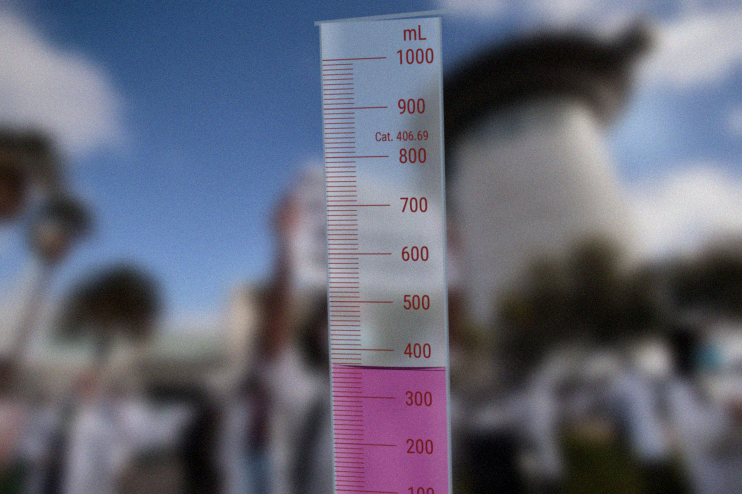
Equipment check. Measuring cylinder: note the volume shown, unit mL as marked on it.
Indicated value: 360 mL
